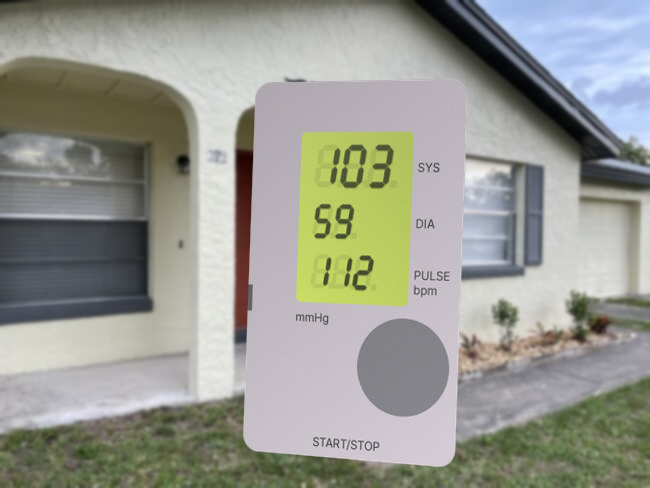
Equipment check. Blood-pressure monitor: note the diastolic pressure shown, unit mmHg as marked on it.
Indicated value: 59 mmHg
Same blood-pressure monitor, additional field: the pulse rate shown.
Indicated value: 112 bpm
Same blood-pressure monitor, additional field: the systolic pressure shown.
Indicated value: 103 mmHg
